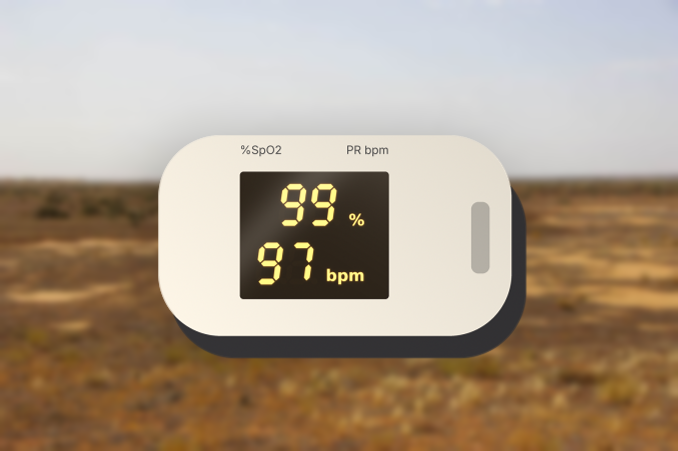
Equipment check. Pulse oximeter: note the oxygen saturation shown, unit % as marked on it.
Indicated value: 99 %
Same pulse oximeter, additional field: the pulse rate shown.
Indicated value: 97 bpm
